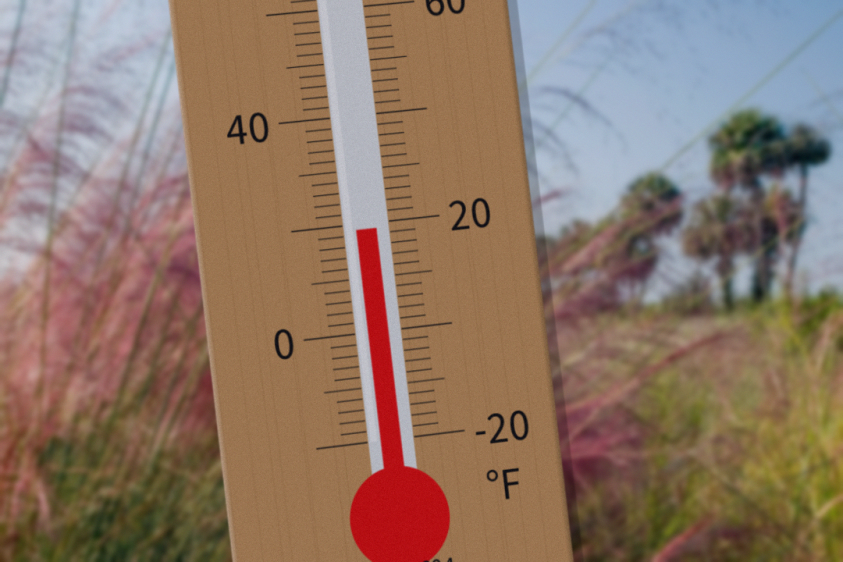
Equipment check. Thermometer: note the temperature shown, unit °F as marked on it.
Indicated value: 19 °F
